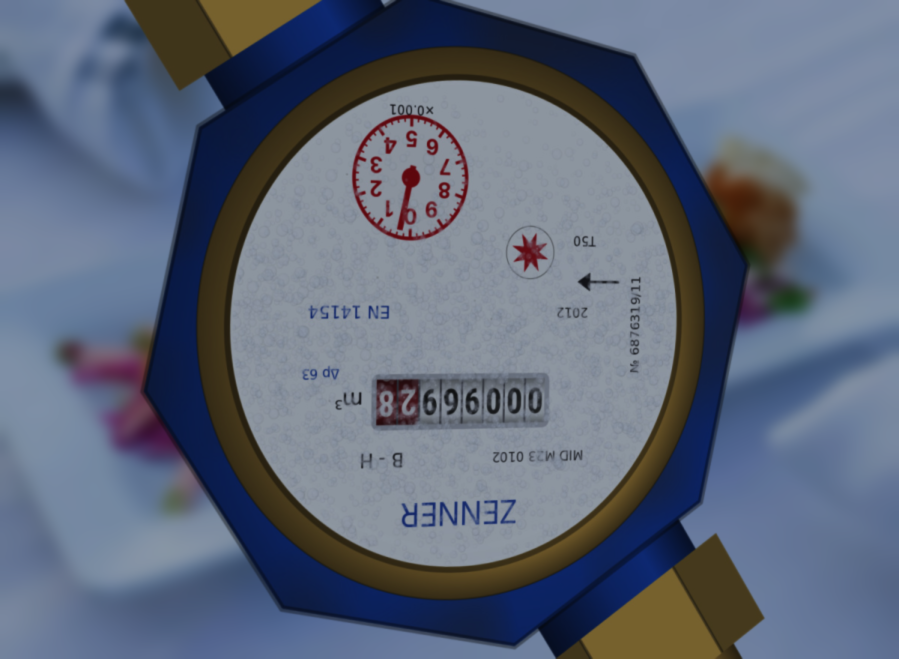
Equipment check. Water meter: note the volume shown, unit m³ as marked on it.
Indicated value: 969.280 m³
